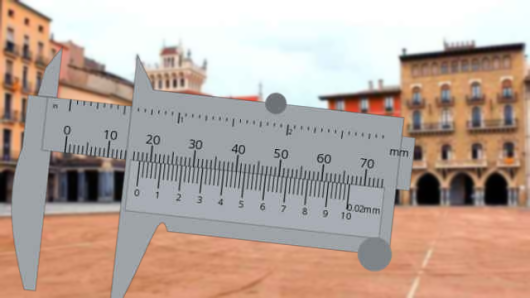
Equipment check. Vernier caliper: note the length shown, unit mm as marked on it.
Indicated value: 17.5 mm
